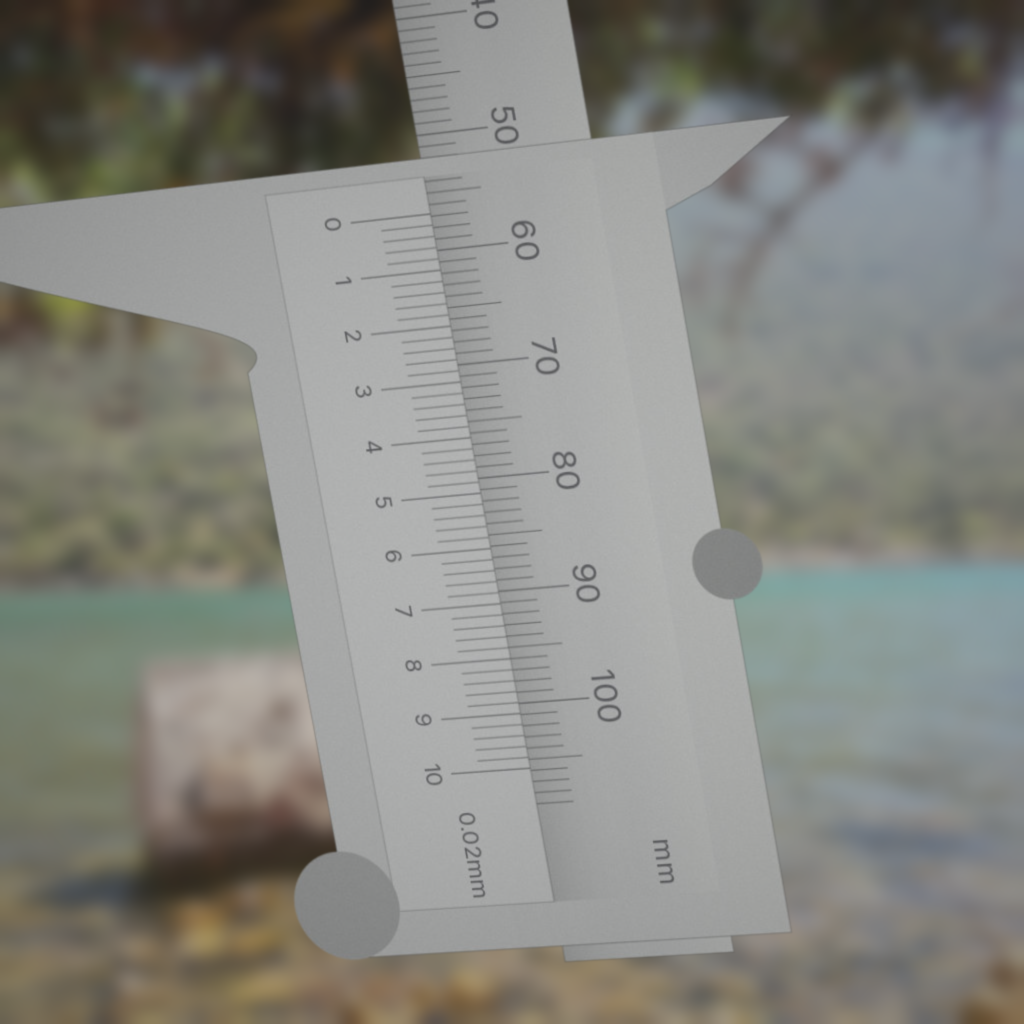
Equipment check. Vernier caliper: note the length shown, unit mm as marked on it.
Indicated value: 56.8 mm
